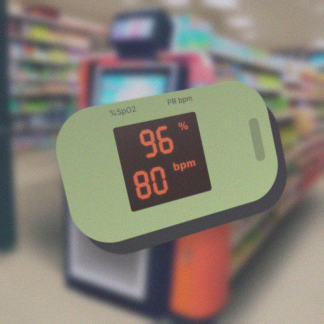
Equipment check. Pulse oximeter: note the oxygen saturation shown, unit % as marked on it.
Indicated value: 96 %
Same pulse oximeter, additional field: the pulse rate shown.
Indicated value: 80 bpm
